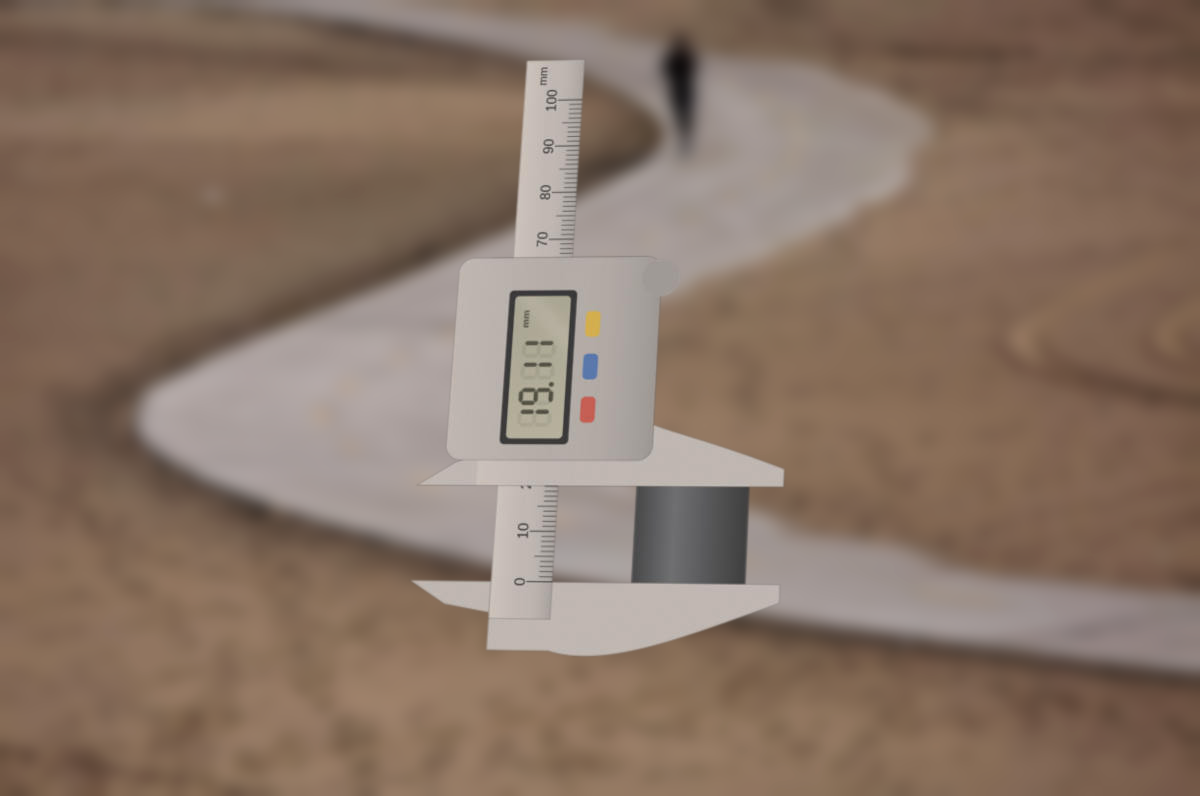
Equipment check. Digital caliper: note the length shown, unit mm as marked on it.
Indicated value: 19.11 mm
